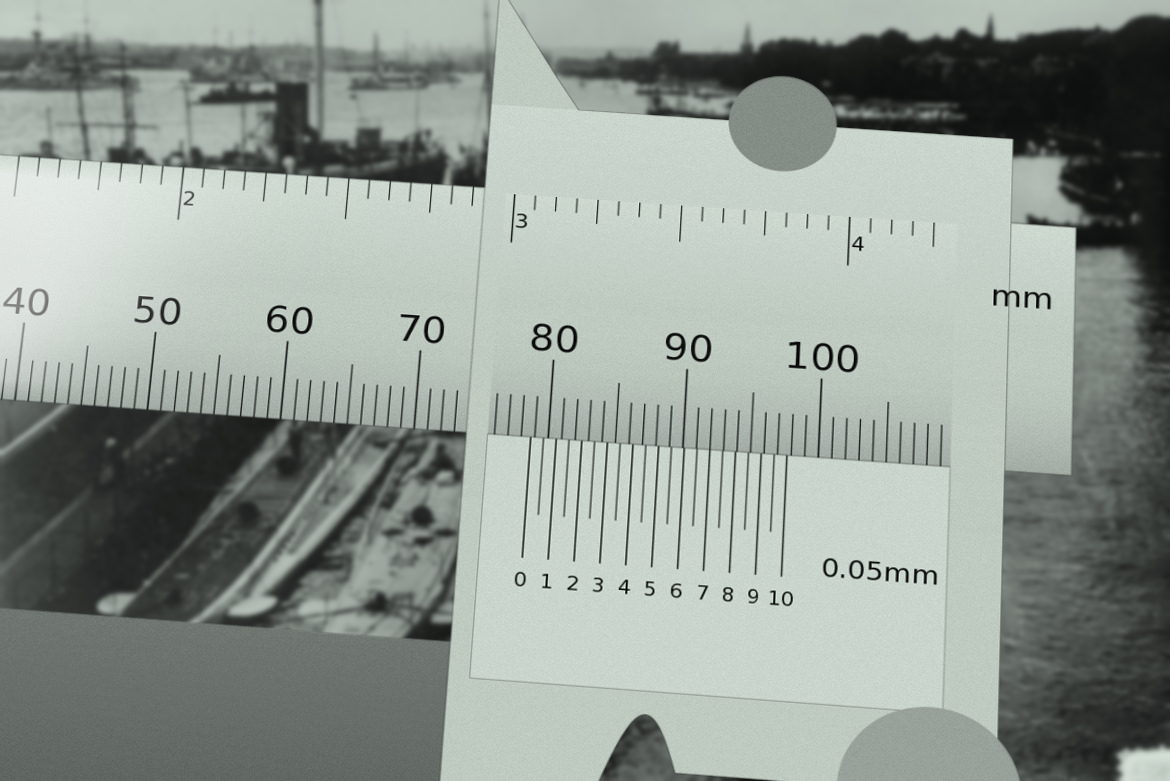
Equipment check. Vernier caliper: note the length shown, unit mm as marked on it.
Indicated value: 78.7 mm
